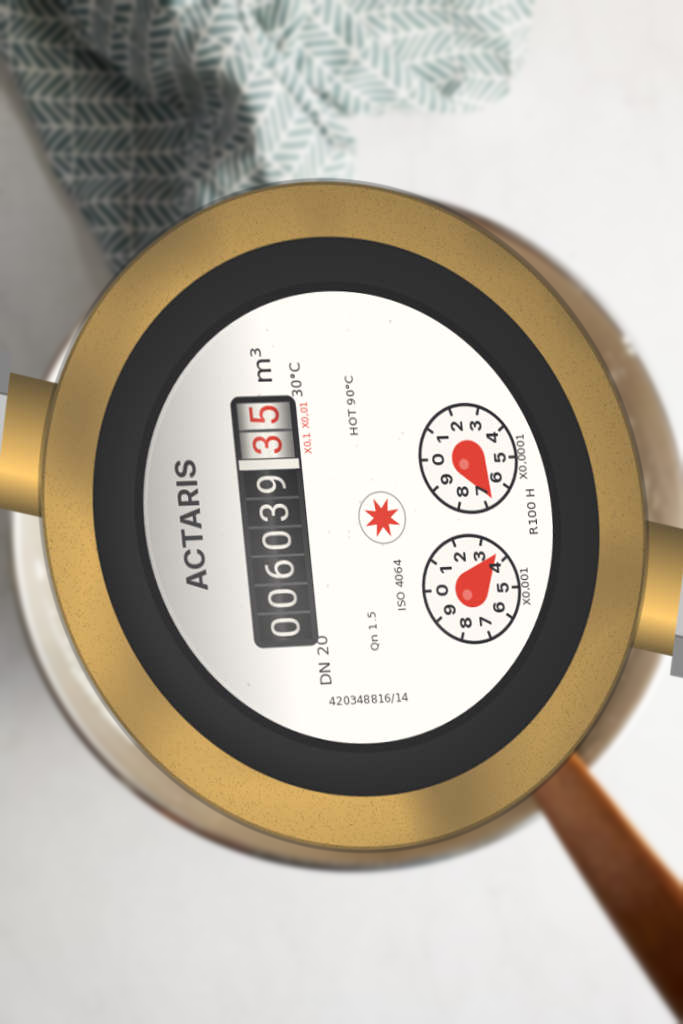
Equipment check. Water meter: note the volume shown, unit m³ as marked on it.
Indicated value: 6039.3536 m³
